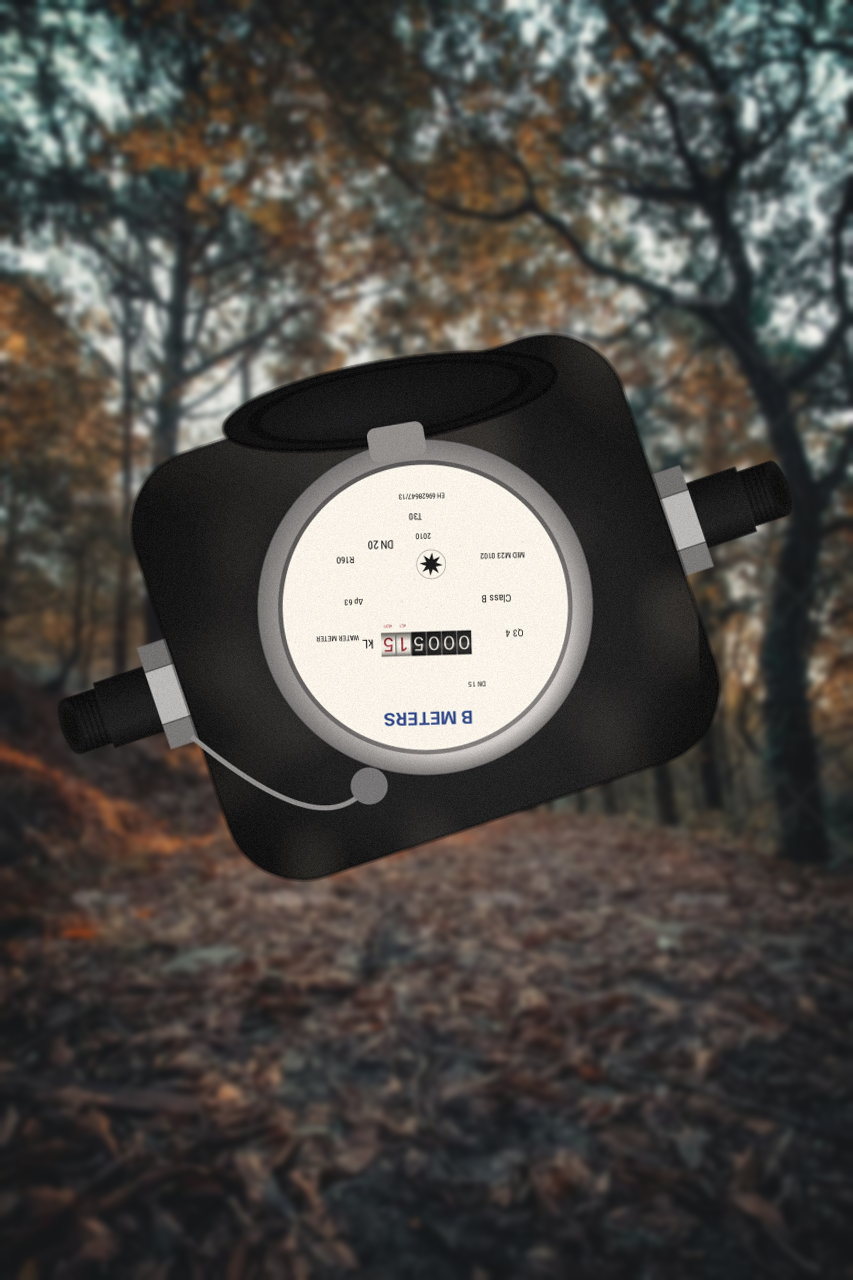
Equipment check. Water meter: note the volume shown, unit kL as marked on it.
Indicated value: 5.15 kL
